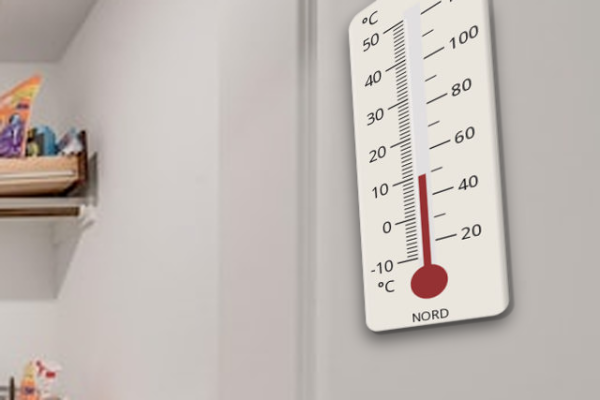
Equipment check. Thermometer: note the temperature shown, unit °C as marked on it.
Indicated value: 10 °C
